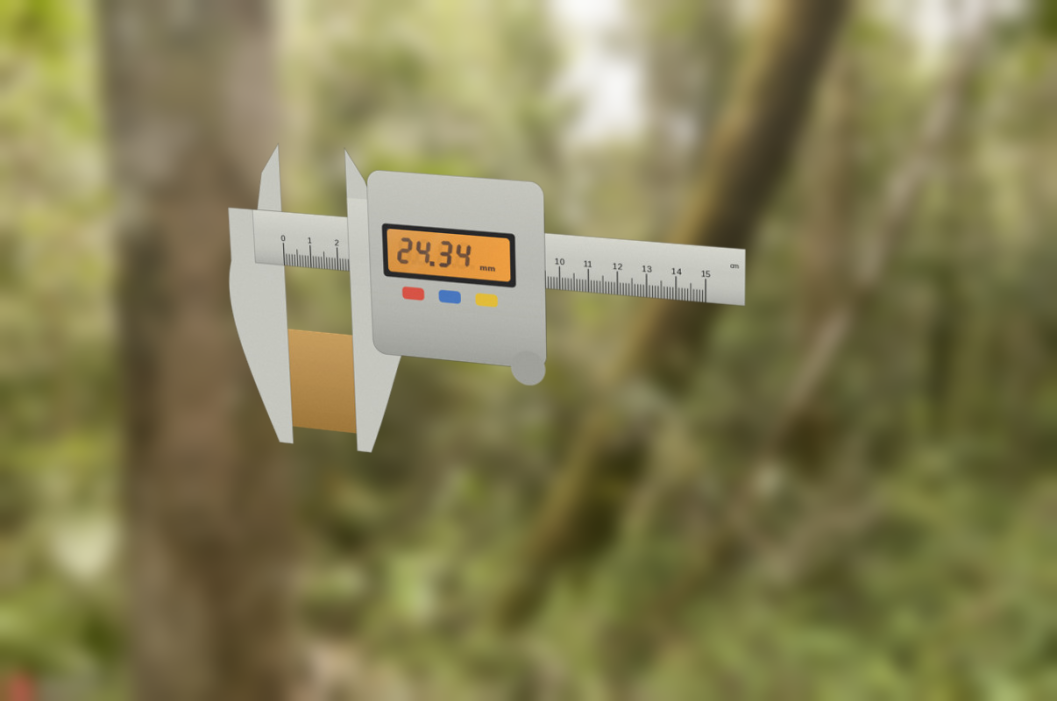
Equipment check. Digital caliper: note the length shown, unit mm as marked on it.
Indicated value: 24.34 mm
